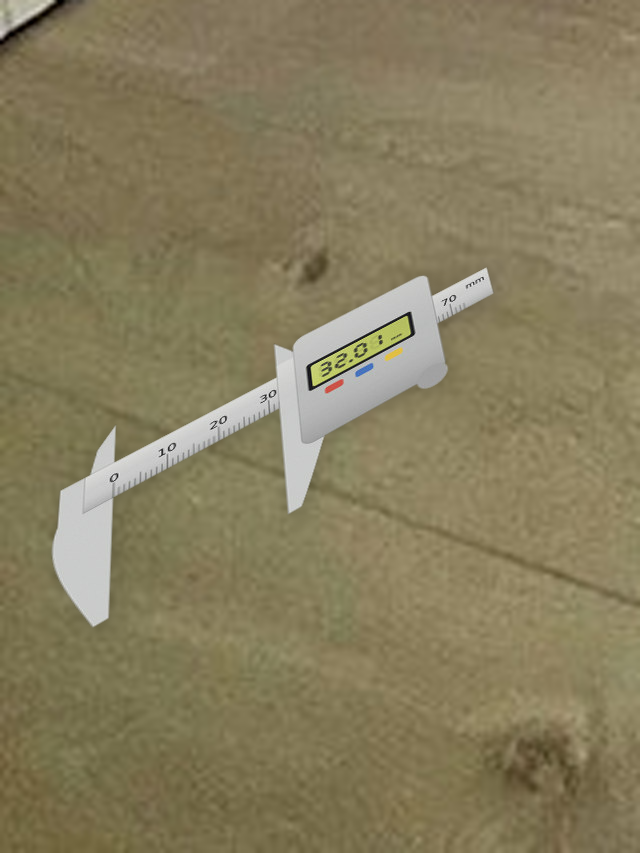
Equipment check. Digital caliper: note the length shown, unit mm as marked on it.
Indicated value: 32.01 mm
